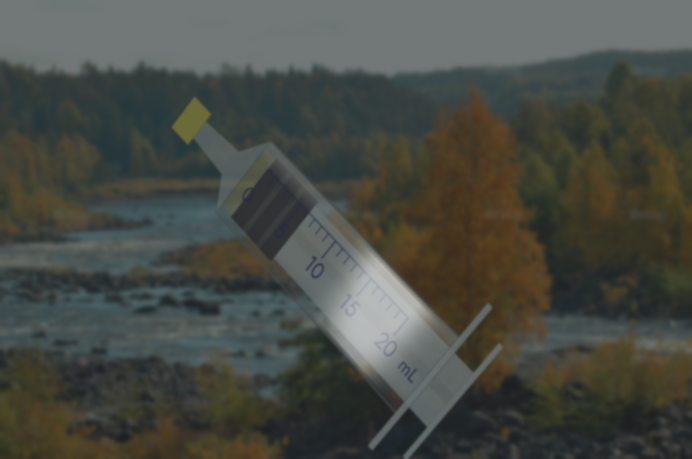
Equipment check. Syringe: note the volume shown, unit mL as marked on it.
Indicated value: 0 mL
